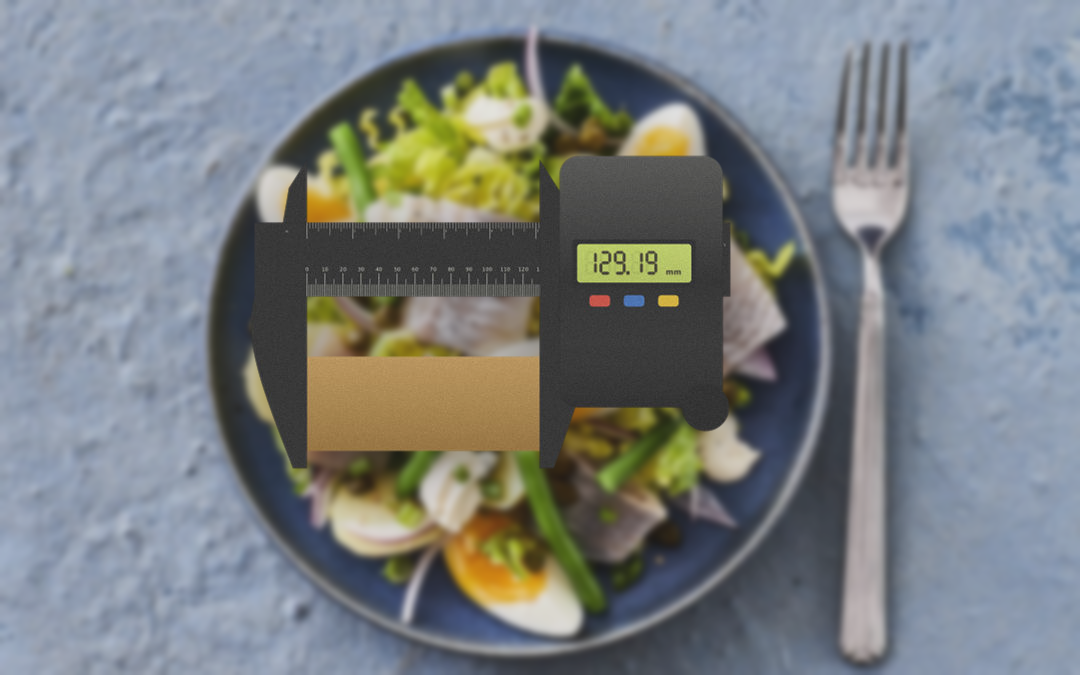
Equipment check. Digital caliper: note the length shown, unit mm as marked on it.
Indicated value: 129.19 mm
